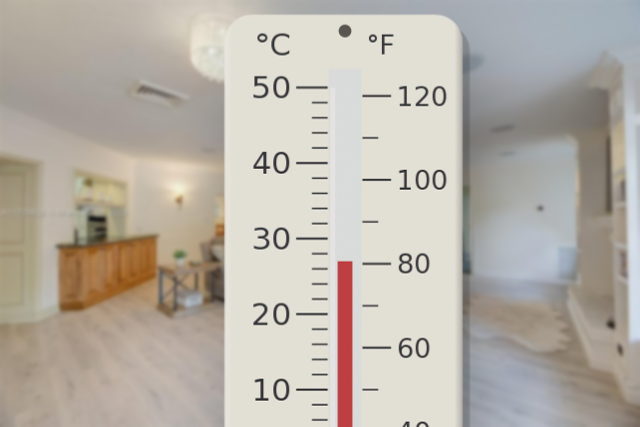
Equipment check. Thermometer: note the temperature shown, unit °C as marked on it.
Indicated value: 27 °C
